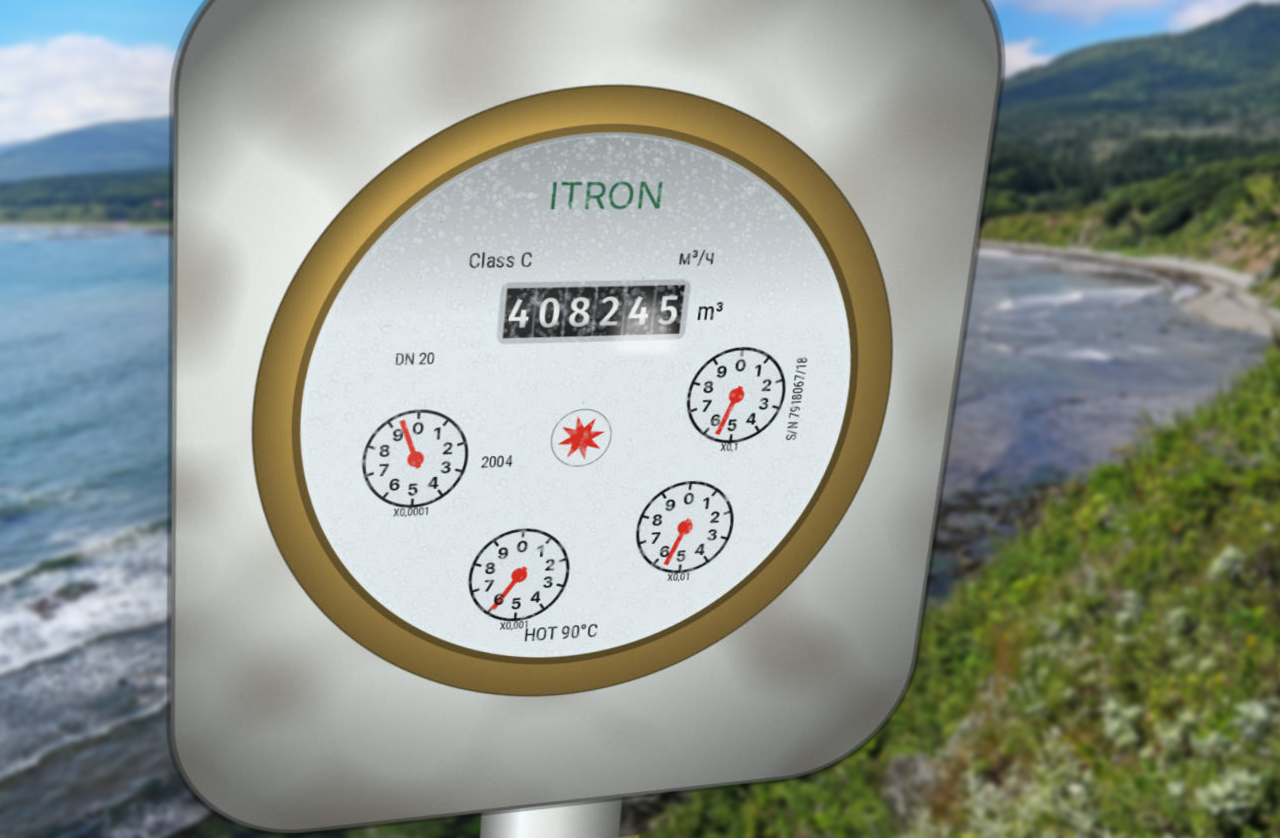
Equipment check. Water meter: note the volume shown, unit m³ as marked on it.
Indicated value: 408245.5559 m³
